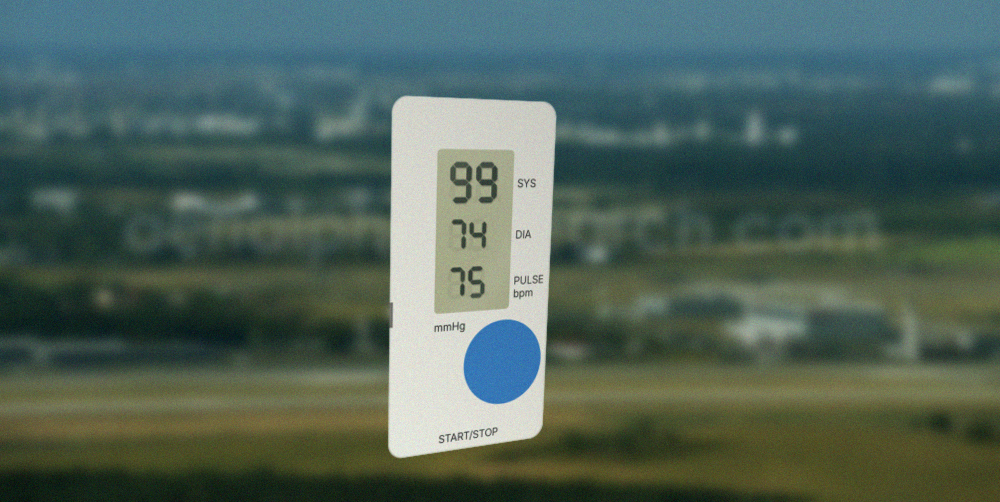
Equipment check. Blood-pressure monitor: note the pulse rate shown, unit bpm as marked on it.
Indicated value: 75 bpm
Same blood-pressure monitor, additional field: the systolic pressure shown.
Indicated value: 99 mmHg
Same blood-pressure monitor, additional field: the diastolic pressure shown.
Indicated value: 74 mmHg
